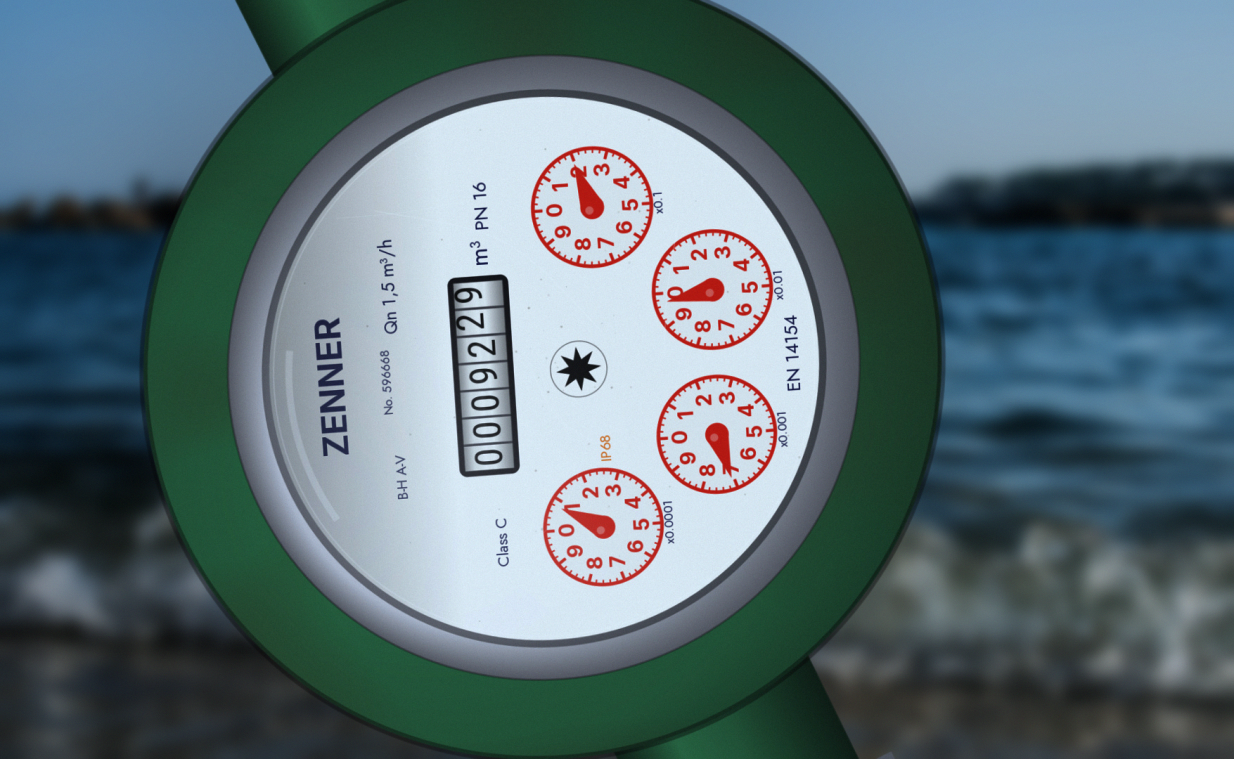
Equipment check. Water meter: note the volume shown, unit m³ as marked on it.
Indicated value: 9229.1970 m³
